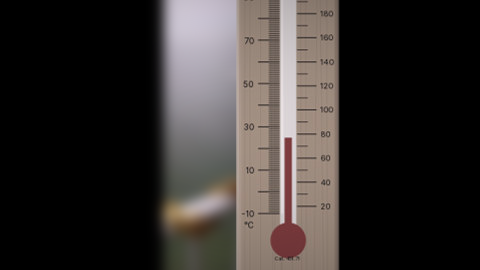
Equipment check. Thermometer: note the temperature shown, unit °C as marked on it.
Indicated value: 25 °C
